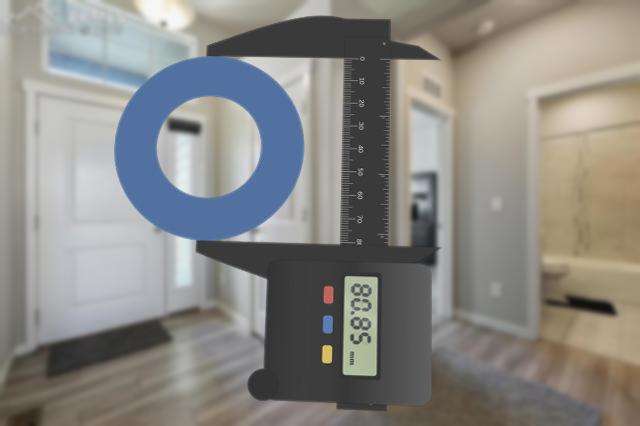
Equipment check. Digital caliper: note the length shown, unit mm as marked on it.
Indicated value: 80.85 mm
